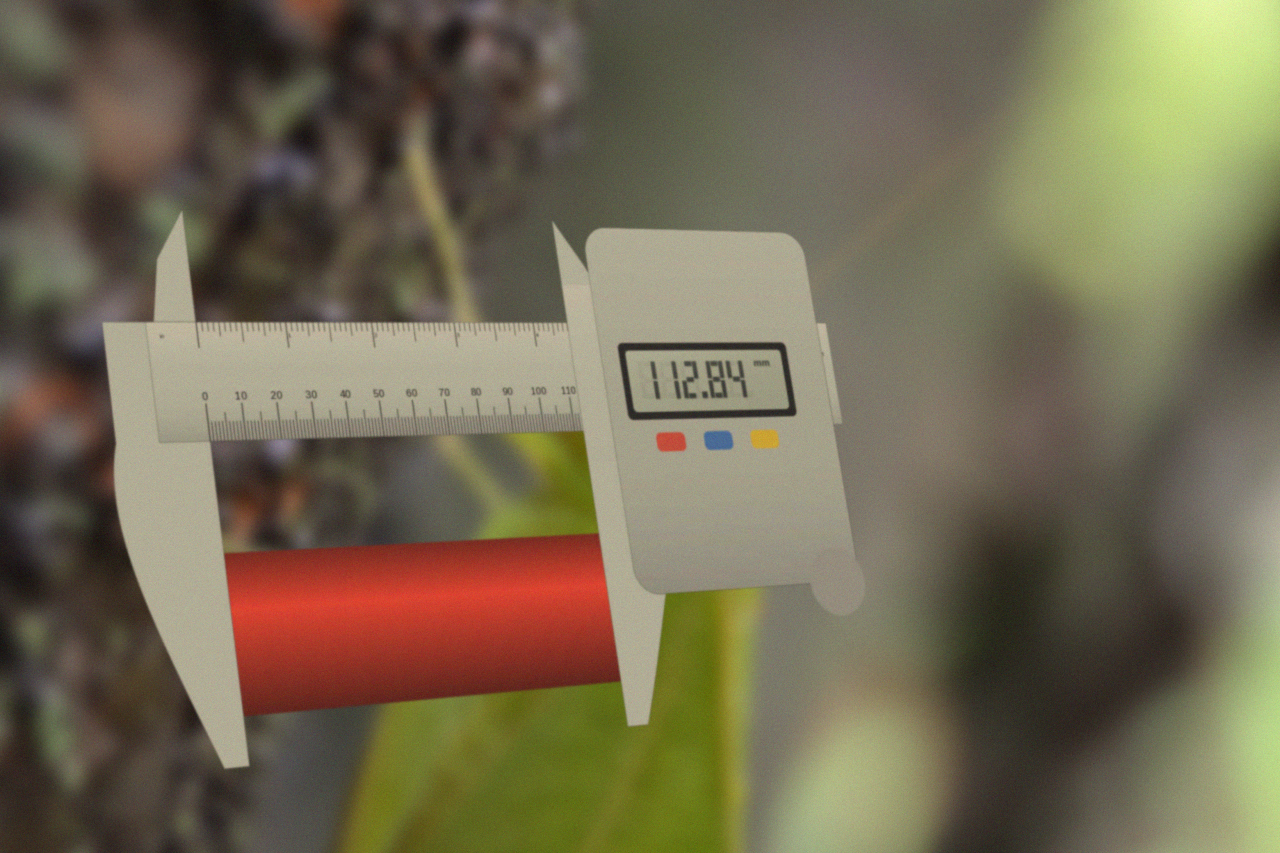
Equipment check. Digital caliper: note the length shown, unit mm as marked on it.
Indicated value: 112.84 mm
